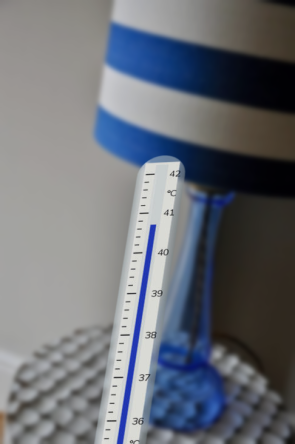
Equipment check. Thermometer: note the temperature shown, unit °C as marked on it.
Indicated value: 40.7 °C
